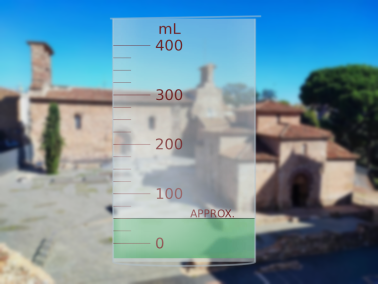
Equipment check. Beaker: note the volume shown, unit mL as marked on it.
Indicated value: 50 mL
